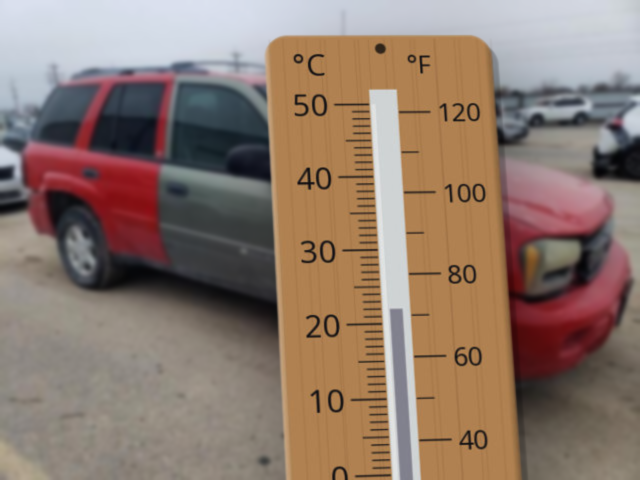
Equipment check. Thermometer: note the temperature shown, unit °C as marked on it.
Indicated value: 22 °C
